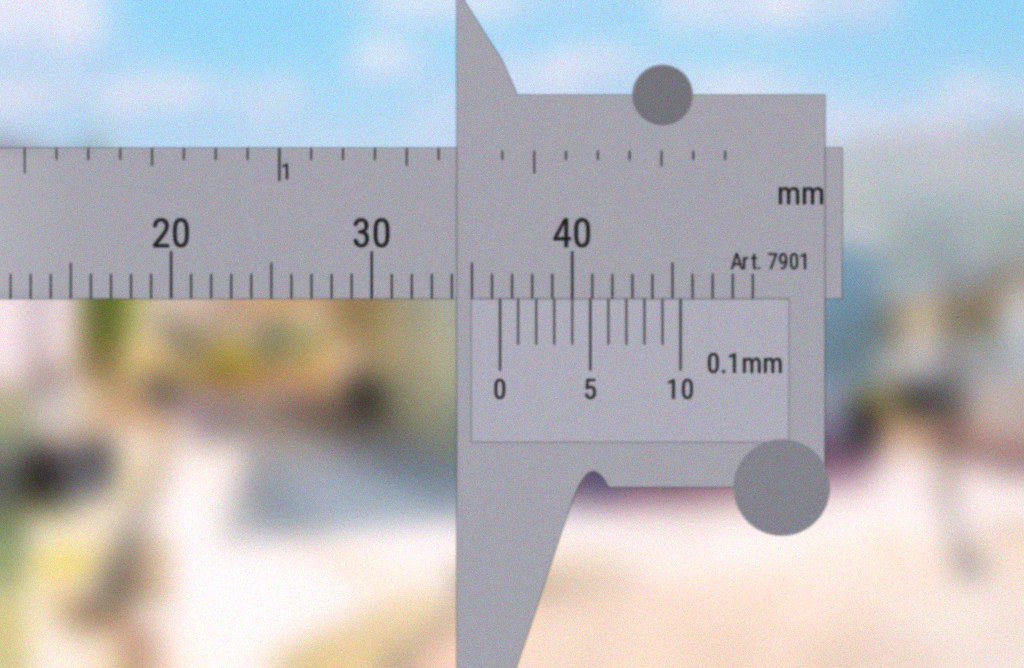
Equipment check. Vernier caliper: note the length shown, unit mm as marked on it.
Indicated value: 36.4 mm
